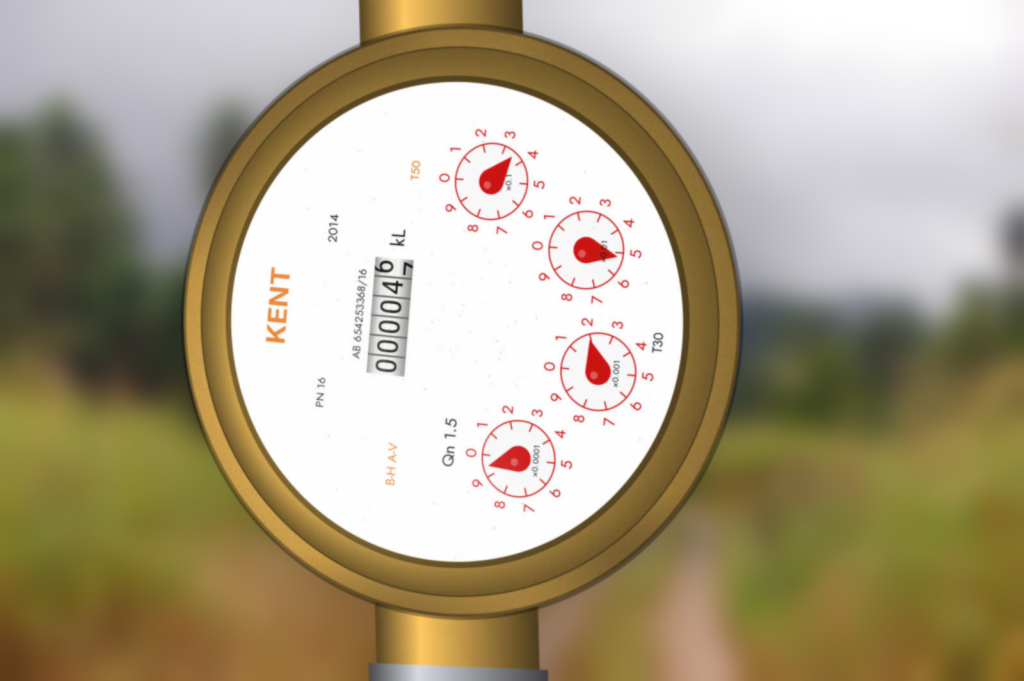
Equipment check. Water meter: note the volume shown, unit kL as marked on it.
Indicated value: 46.3519 kL
